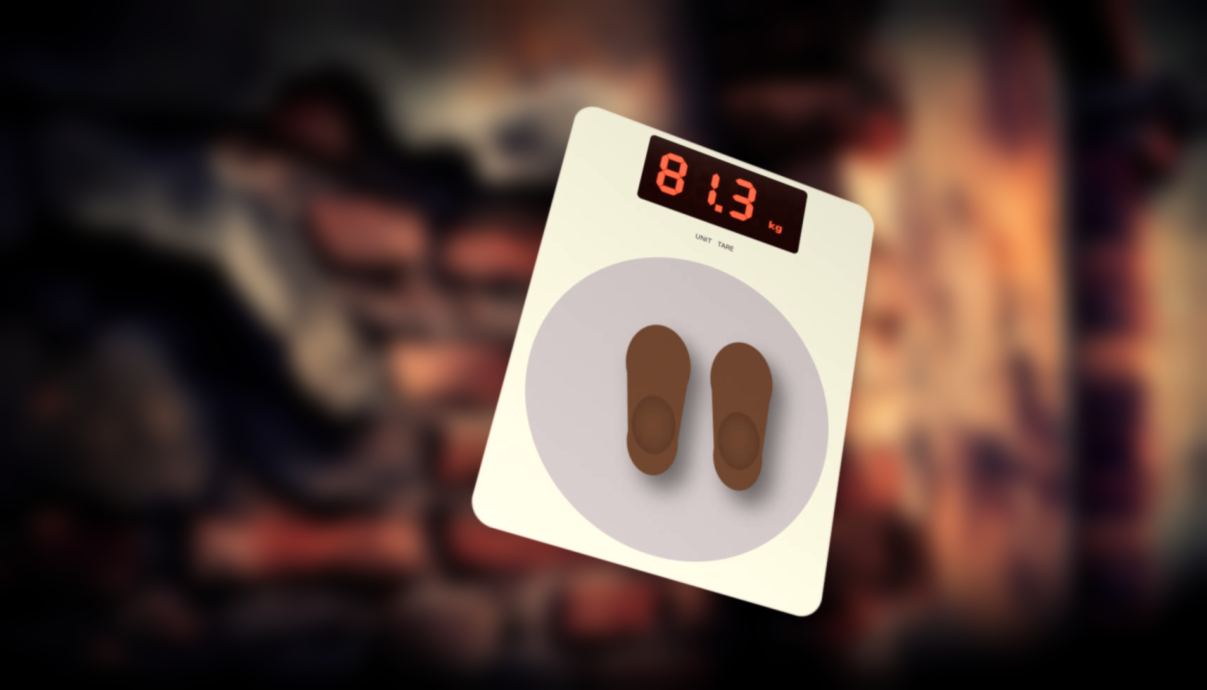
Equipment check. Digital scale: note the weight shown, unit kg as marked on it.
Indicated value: 81.3 kg
